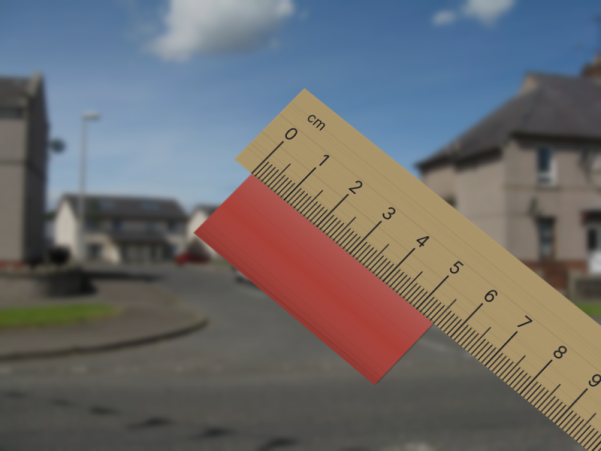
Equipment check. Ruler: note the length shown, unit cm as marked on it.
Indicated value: 5.5 cm
